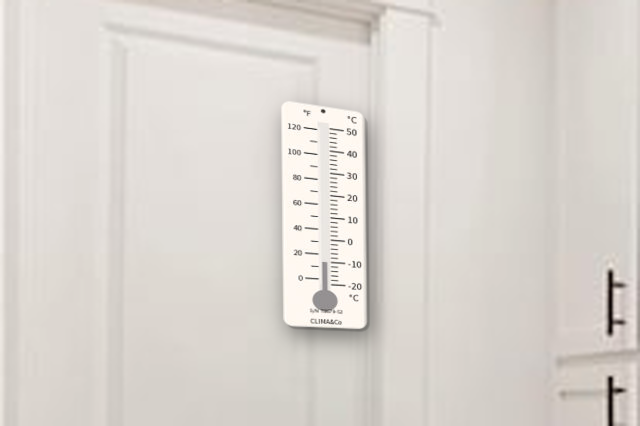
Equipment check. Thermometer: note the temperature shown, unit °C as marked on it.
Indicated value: -10 °C
